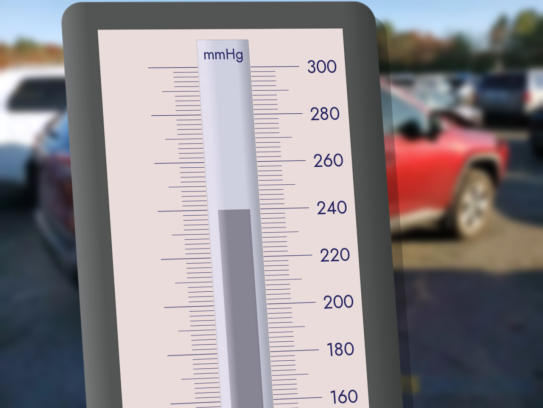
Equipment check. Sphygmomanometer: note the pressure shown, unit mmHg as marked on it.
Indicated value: 240 mmHg
